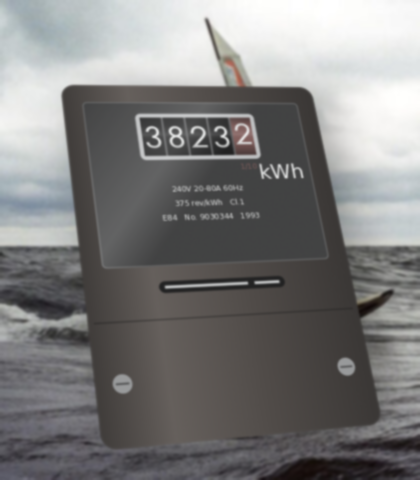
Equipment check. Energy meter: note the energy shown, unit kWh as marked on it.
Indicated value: 3823.2 kWh
